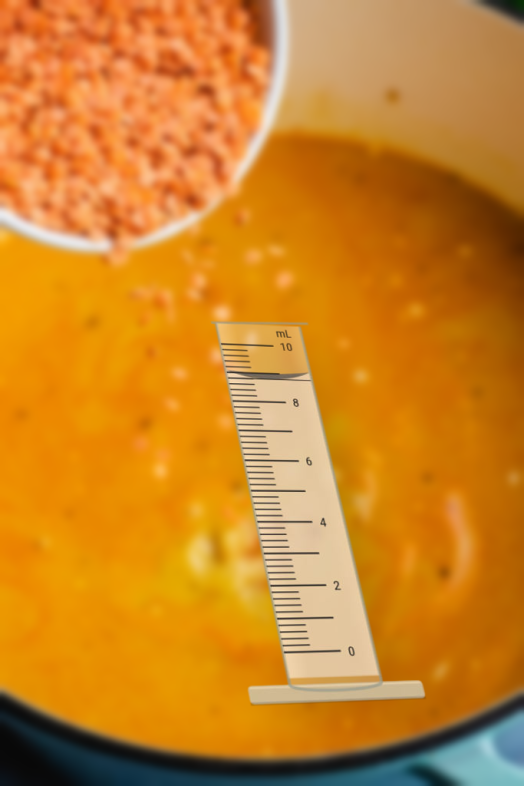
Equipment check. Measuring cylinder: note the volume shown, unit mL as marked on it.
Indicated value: 8.8 mL
